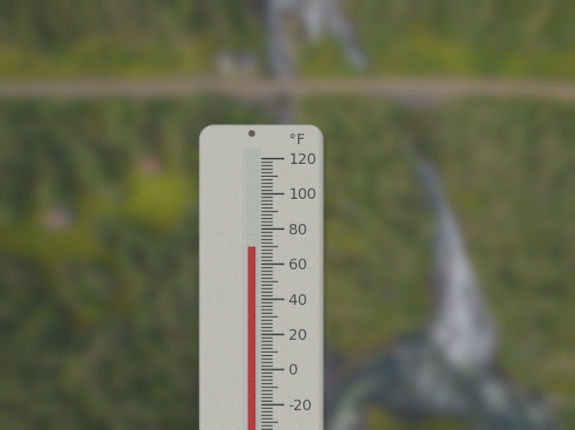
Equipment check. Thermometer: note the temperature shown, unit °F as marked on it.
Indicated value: 70 °F
